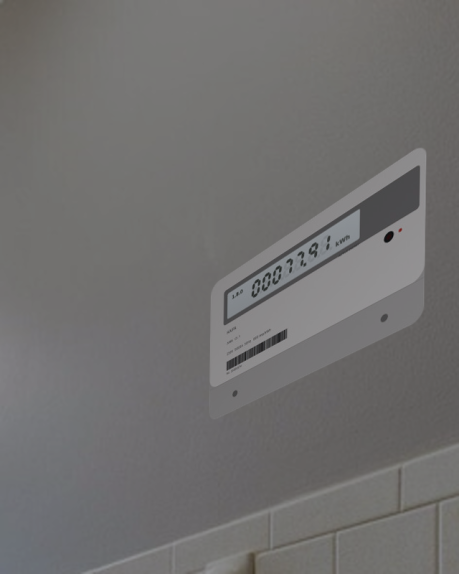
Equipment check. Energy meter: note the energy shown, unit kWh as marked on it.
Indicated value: 77.91 kWh
